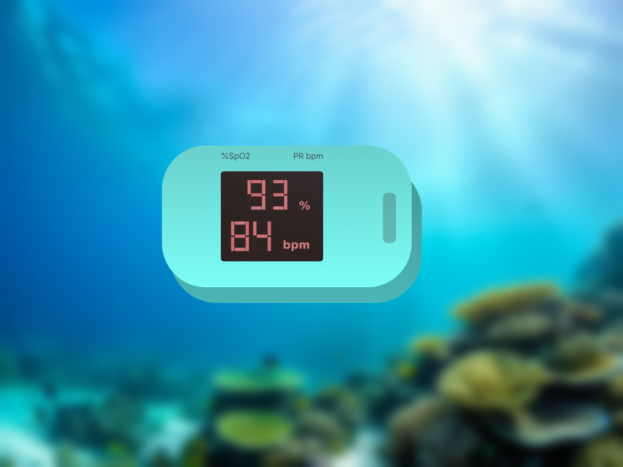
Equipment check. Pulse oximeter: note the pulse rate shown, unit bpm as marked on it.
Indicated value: 84 bpm
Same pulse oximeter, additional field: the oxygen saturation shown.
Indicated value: 93 %
